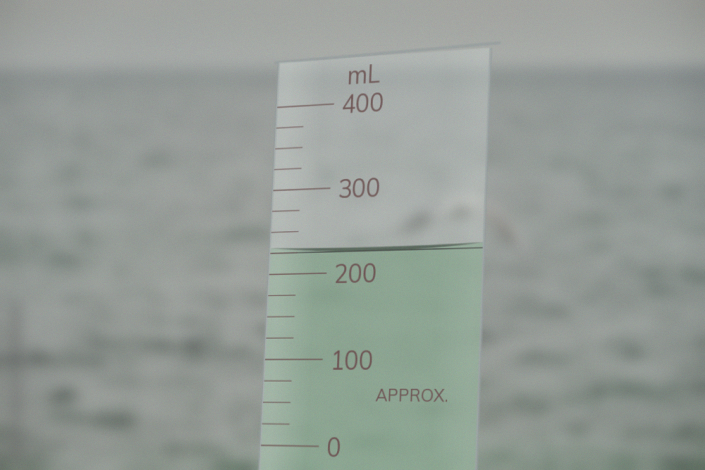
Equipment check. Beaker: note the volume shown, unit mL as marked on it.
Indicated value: 225 mL
